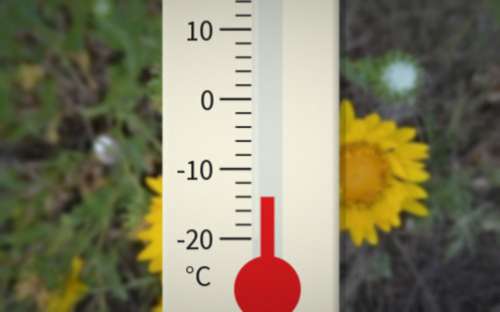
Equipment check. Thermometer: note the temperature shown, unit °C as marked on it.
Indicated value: -14 °C
